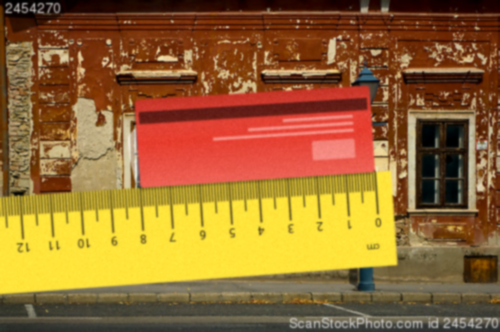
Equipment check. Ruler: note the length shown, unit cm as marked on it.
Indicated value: 8 cm
